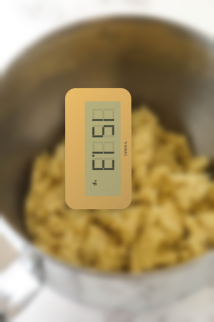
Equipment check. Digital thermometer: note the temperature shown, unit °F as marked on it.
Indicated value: 151.3 °F
